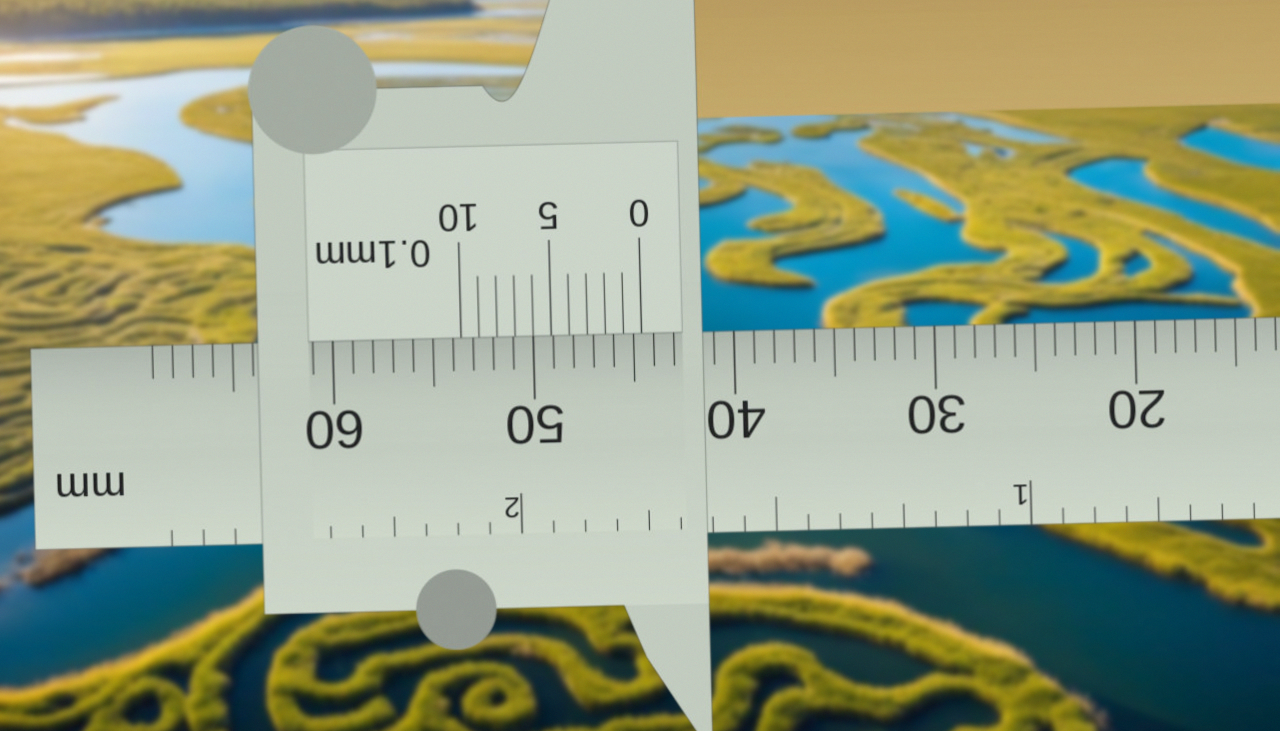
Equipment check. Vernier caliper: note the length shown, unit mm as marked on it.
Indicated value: 44.6 mm
